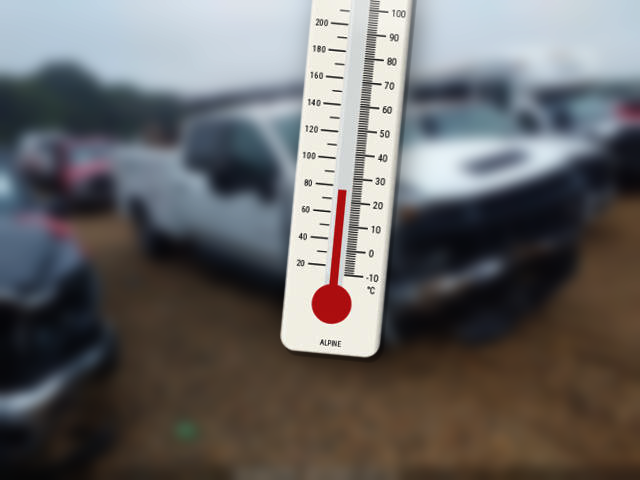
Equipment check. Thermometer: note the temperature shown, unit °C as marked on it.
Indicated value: 25 °C
